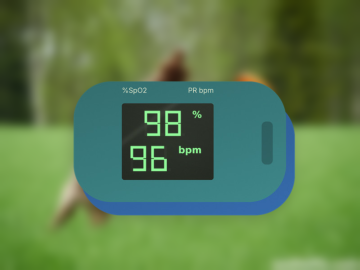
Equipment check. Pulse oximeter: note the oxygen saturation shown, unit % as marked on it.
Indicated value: 98 %
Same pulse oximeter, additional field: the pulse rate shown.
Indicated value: 96 bpm
